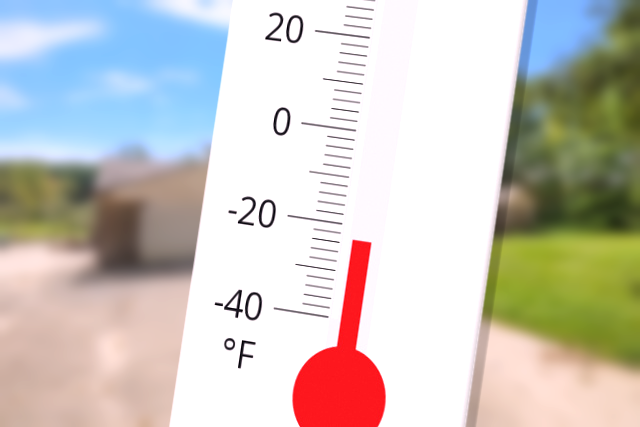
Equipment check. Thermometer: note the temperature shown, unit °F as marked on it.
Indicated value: -23 °F
